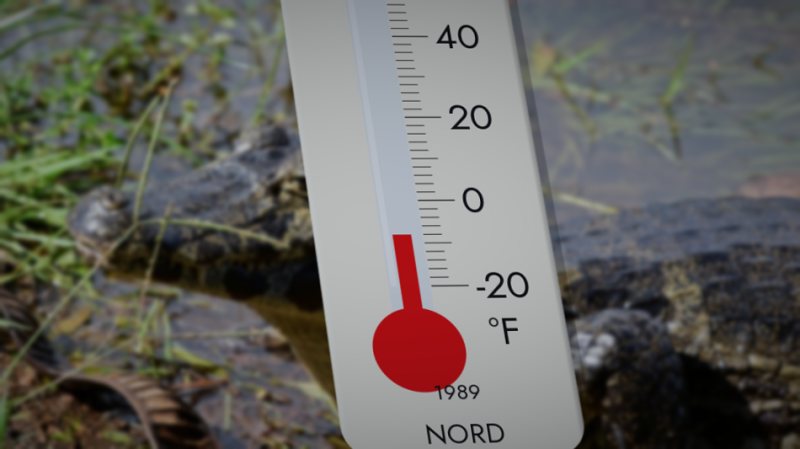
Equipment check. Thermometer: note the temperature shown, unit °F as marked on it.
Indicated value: -8 °F
